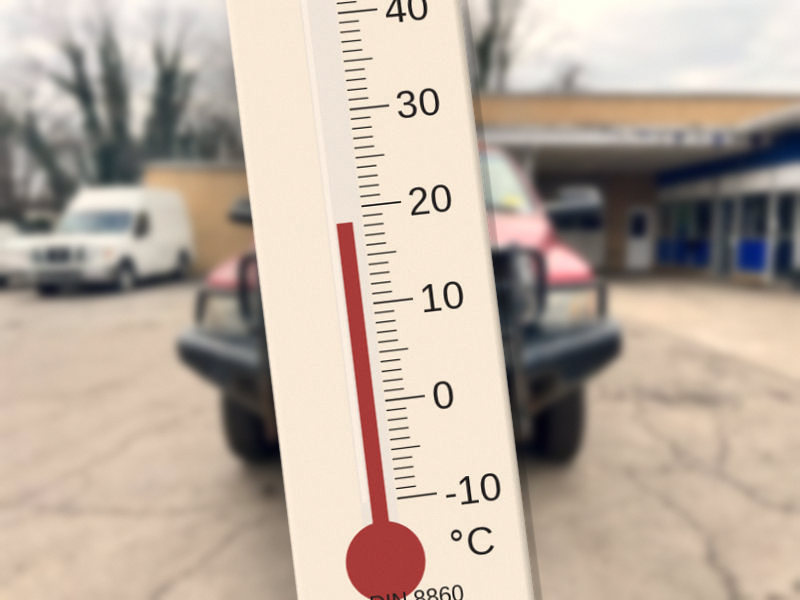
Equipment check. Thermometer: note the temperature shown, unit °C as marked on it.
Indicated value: 18.5 °C
